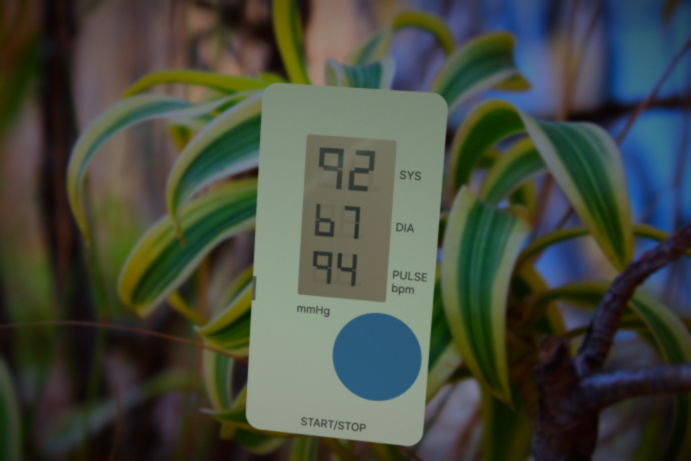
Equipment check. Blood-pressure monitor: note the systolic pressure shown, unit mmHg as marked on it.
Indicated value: 92 mmHg
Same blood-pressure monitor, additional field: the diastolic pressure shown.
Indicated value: 67 mmHg
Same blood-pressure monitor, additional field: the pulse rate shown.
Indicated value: 94 bpm
